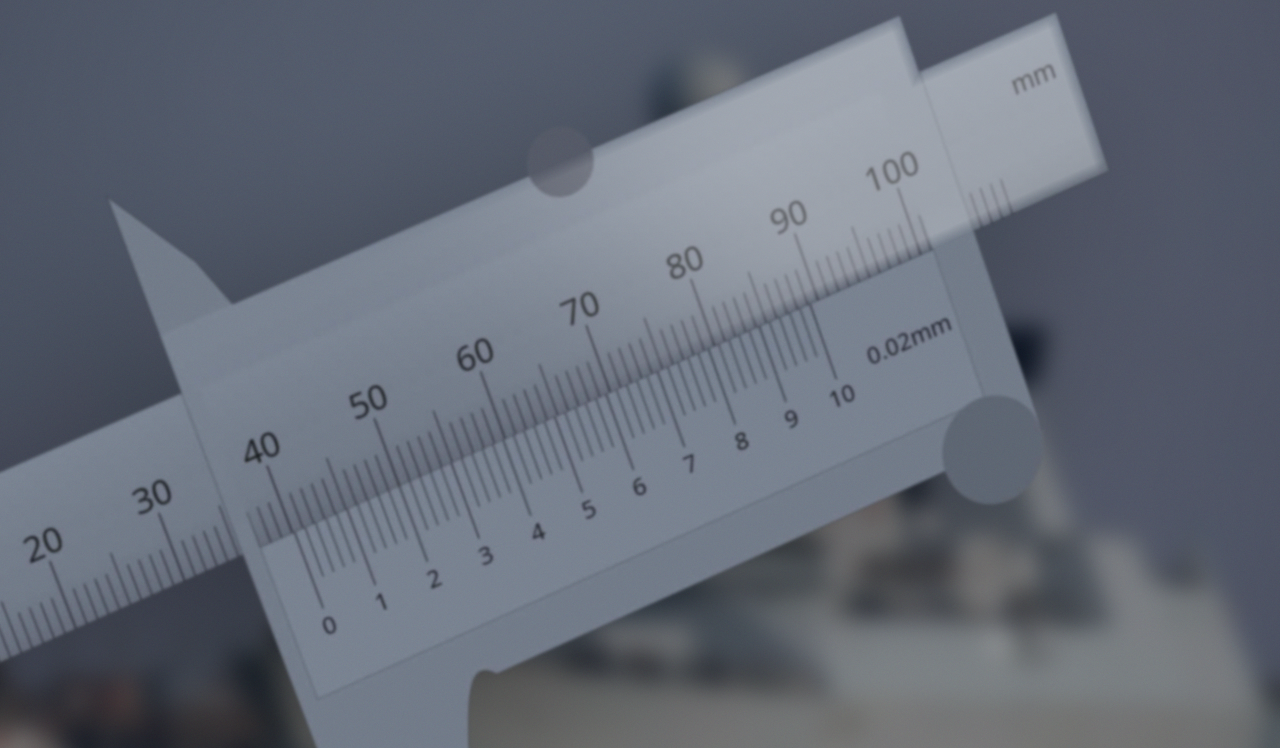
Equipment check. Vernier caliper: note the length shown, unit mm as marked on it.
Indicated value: 40.2 mm
